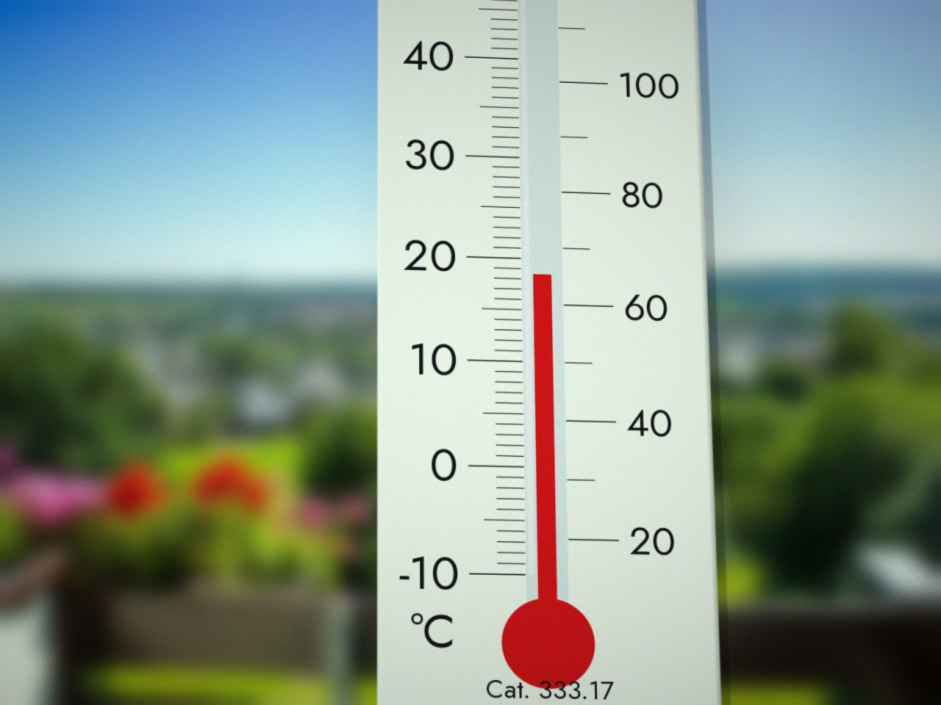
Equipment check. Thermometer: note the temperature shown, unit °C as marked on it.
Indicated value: 18.5 °C
